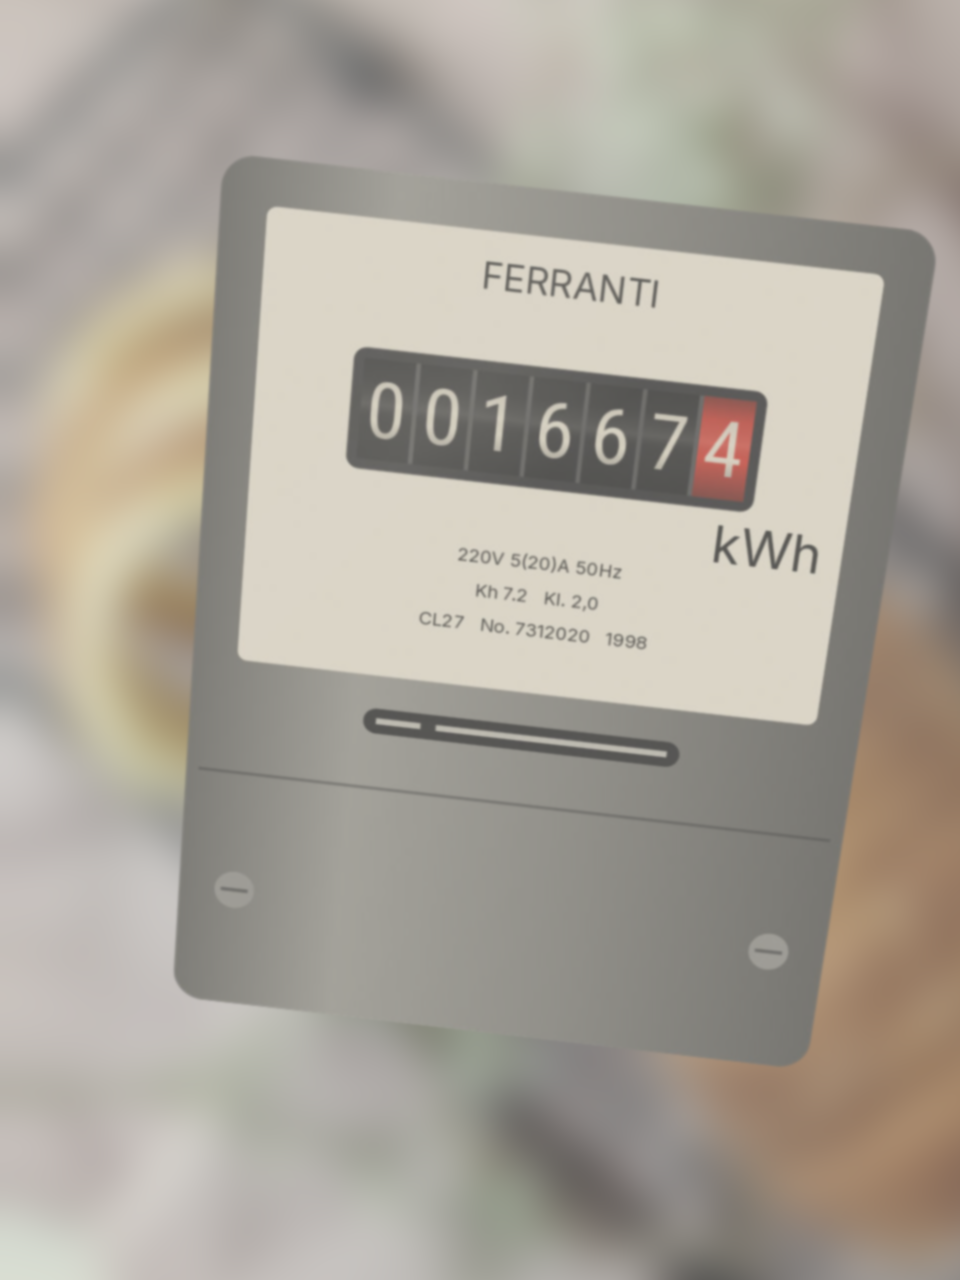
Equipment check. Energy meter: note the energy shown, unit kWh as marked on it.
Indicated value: 1667.4 kWh
